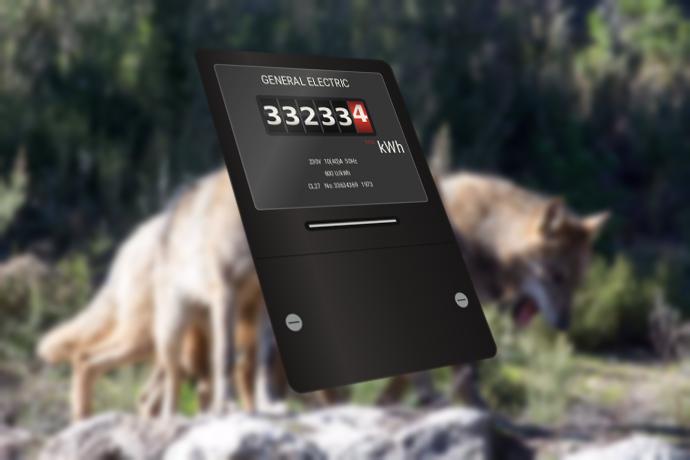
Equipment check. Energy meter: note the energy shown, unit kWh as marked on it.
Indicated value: 33233.4 kWh
